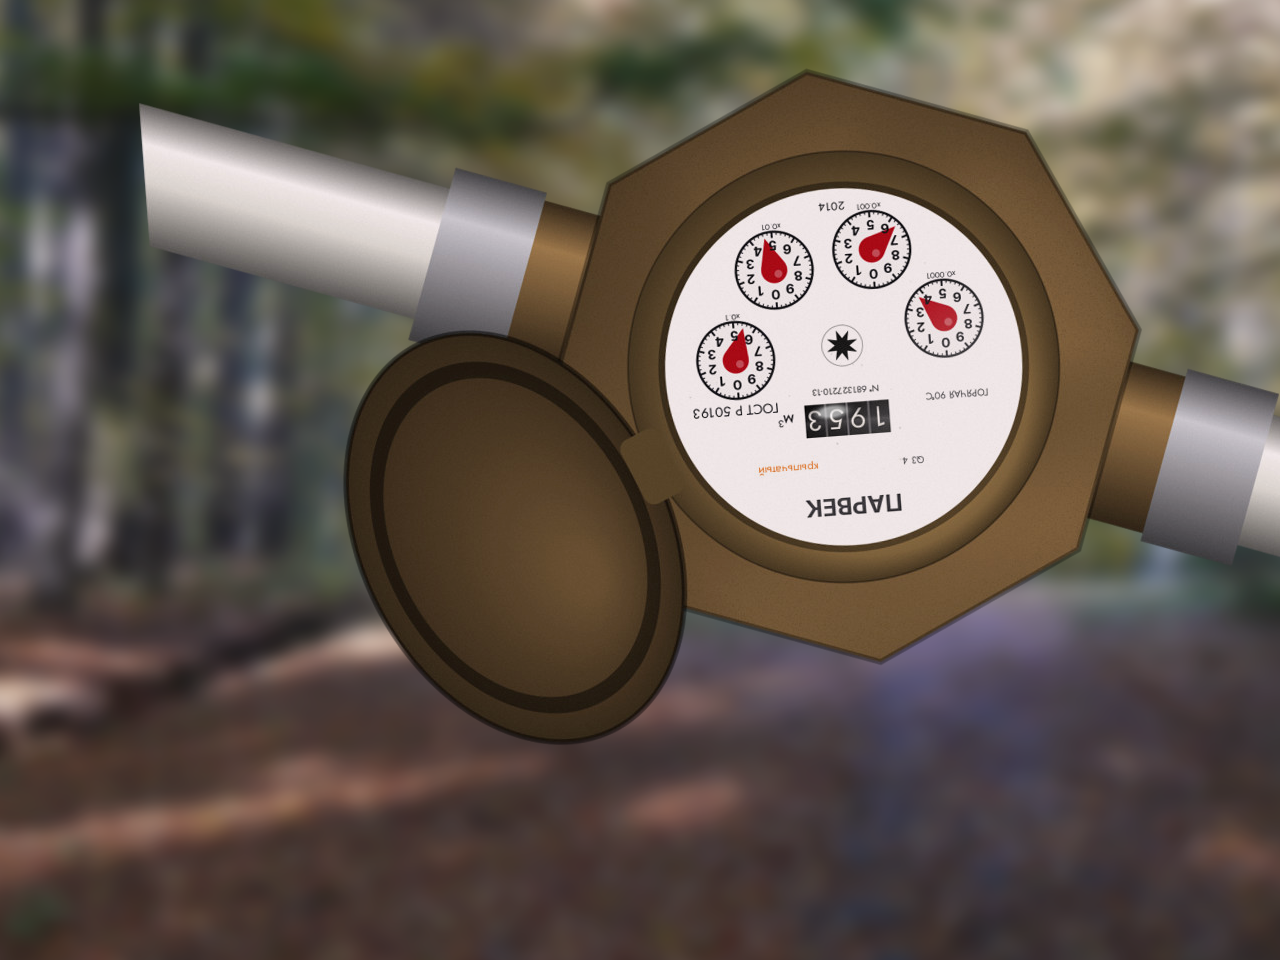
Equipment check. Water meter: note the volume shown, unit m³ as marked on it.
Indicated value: 1953.5463 m³
